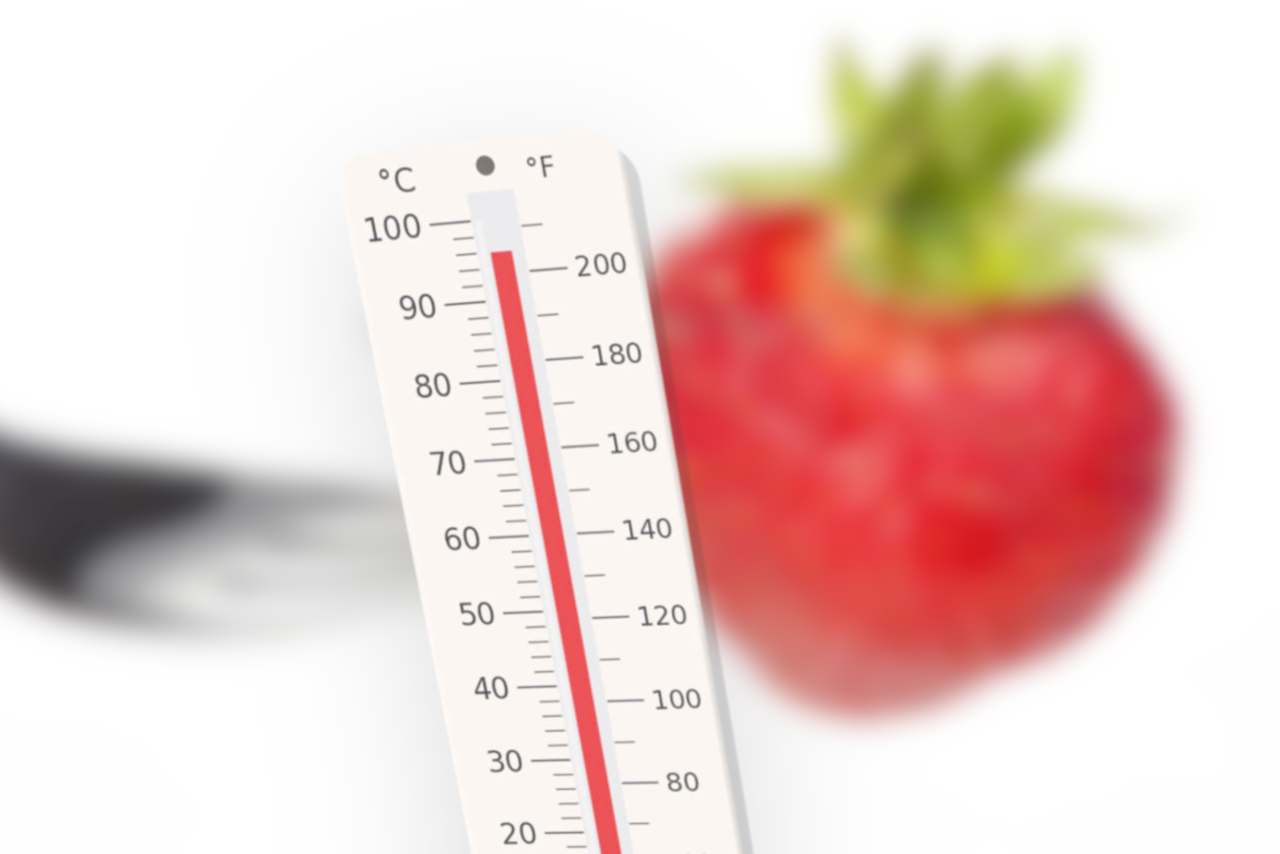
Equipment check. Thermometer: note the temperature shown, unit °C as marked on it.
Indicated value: 96 °C
